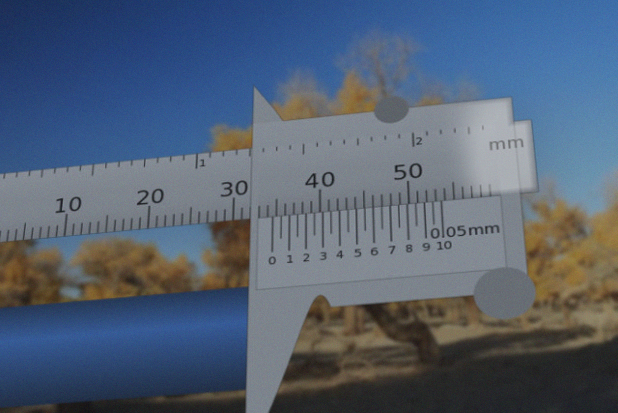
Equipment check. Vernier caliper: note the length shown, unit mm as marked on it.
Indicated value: 34.6 mm
